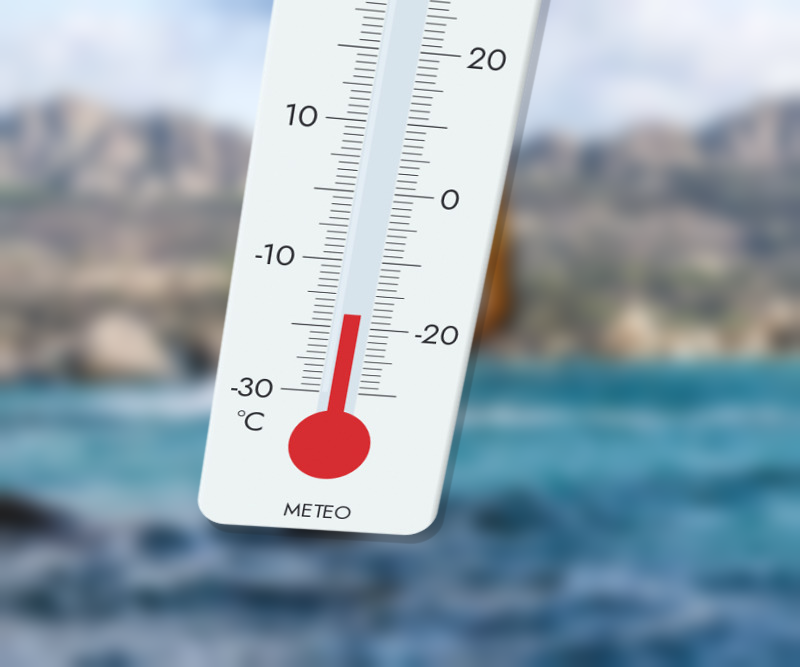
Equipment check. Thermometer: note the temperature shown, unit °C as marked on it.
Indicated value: -18 °C
